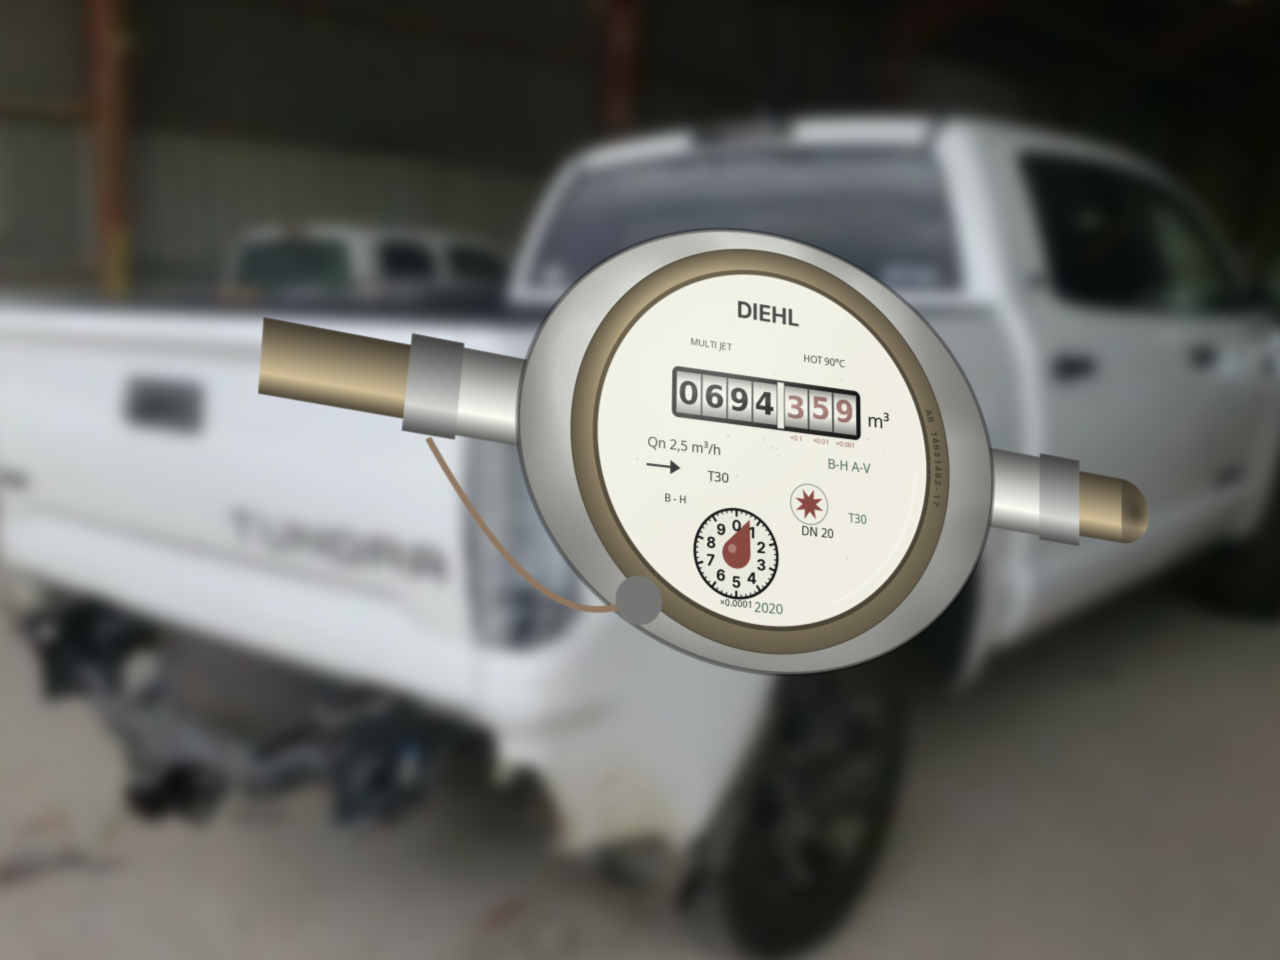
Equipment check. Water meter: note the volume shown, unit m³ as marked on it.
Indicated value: 694.3590 m³
